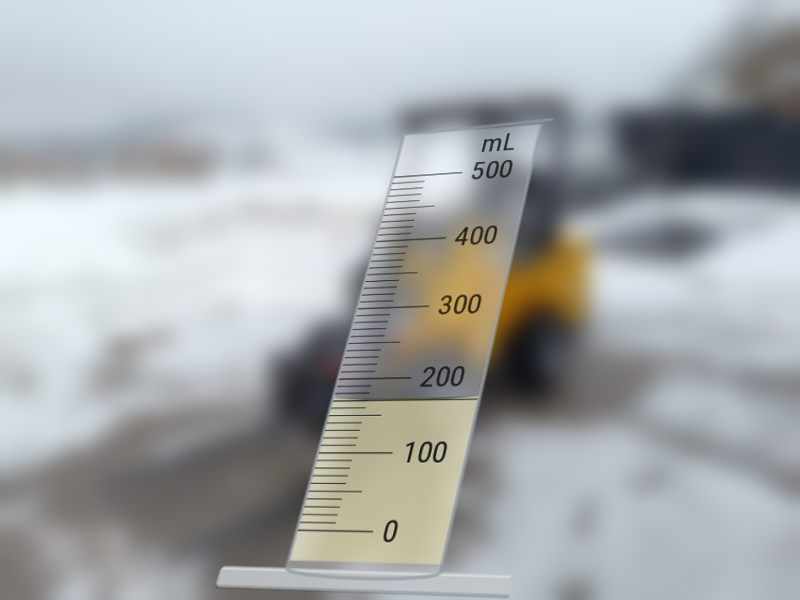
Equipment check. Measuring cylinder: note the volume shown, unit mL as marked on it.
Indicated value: 170 mL
